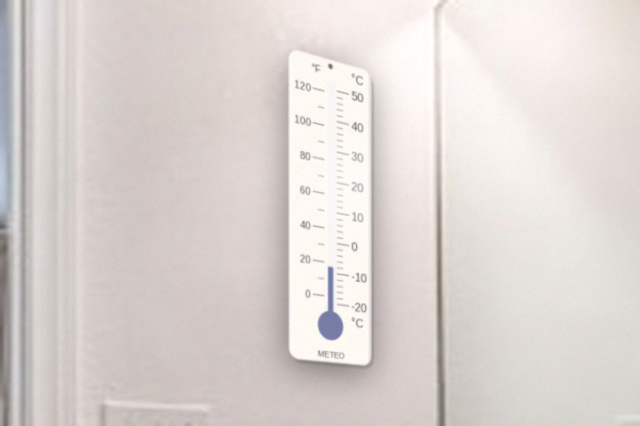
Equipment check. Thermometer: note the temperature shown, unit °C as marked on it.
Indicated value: -8 °C
